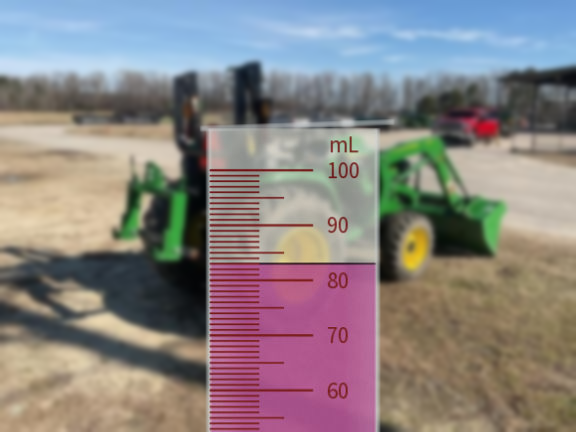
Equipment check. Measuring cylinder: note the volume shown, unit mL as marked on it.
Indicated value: 83 mL
